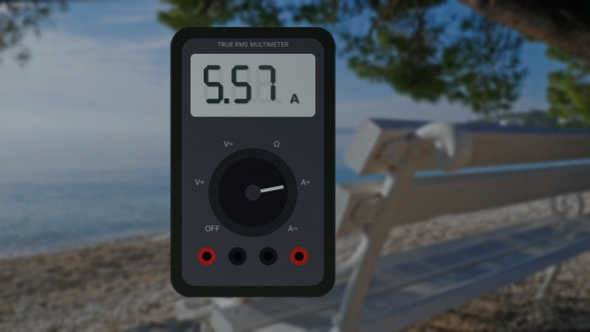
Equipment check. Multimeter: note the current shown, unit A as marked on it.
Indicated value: 5.57 A
